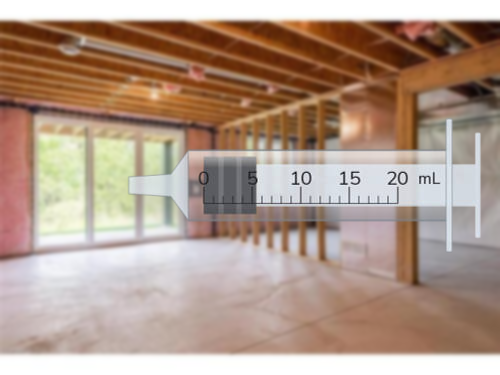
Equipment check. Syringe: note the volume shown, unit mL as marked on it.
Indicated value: 0 mL
